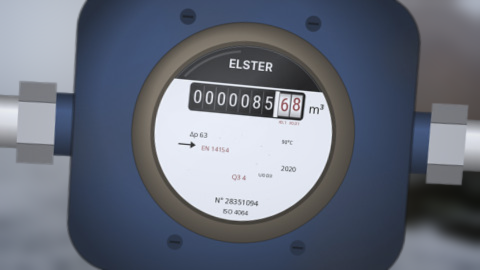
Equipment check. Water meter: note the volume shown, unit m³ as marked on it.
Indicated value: 85.68 m³
